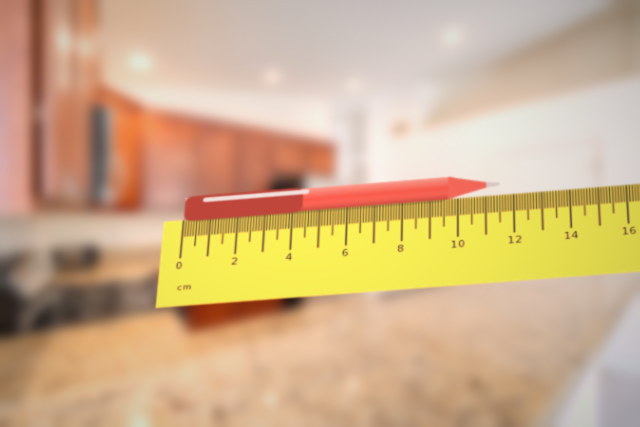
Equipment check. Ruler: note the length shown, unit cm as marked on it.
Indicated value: 11.5 cm
